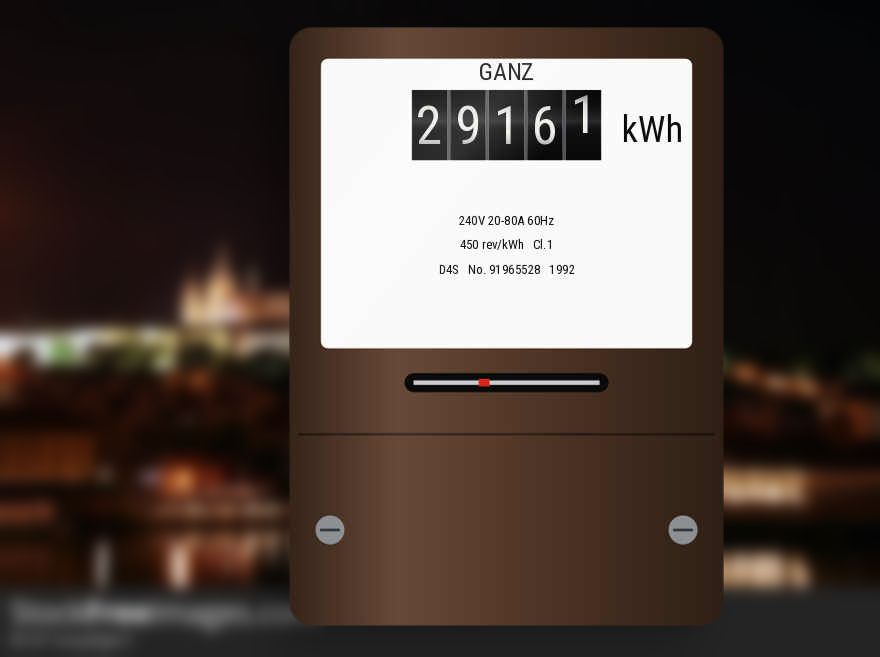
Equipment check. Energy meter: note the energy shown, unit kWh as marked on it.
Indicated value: 29161 kWh
